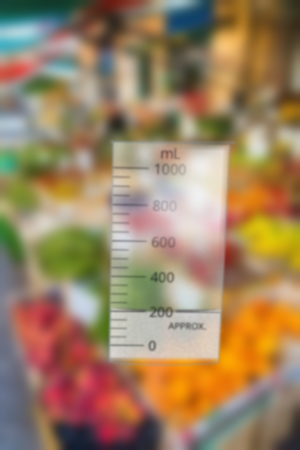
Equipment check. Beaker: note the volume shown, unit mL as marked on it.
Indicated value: 200 mL
